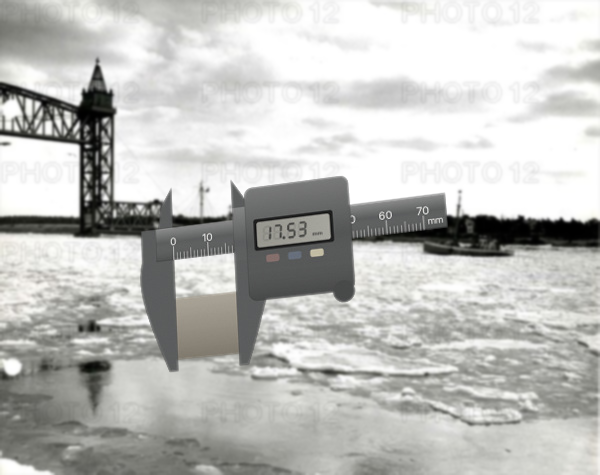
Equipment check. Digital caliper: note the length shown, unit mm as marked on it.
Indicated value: 17.53 mm
